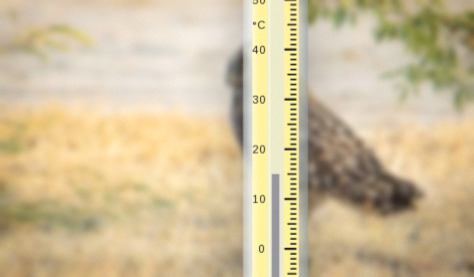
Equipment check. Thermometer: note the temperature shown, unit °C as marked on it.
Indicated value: 15 °C
